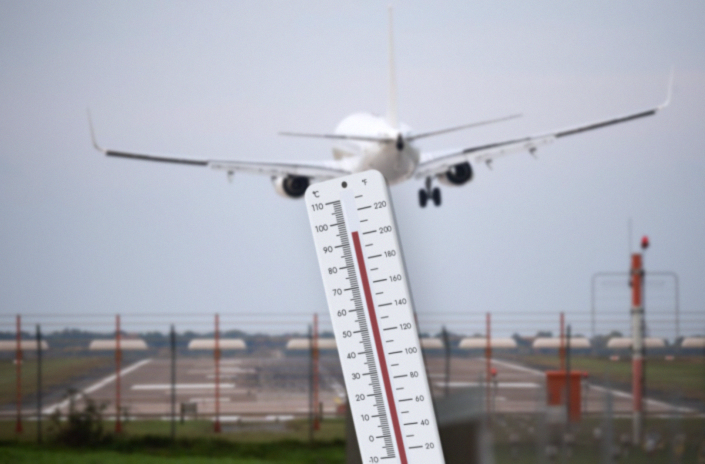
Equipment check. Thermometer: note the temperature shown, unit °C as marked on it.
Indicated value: 95 °C
